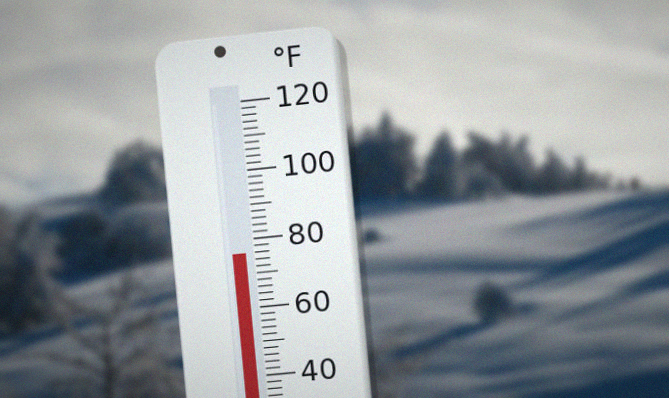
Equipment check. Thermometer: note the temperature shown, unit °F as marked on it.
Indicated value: 76 °F
